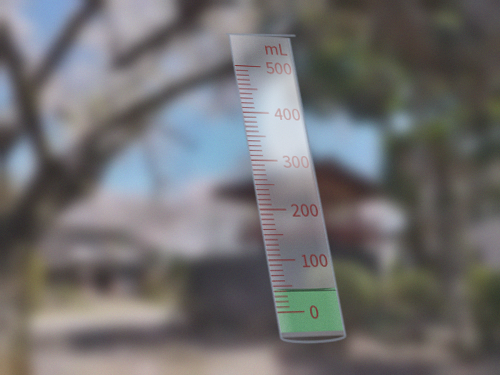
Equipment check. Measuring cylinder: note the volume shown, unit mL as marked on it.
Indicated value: 40 mL
